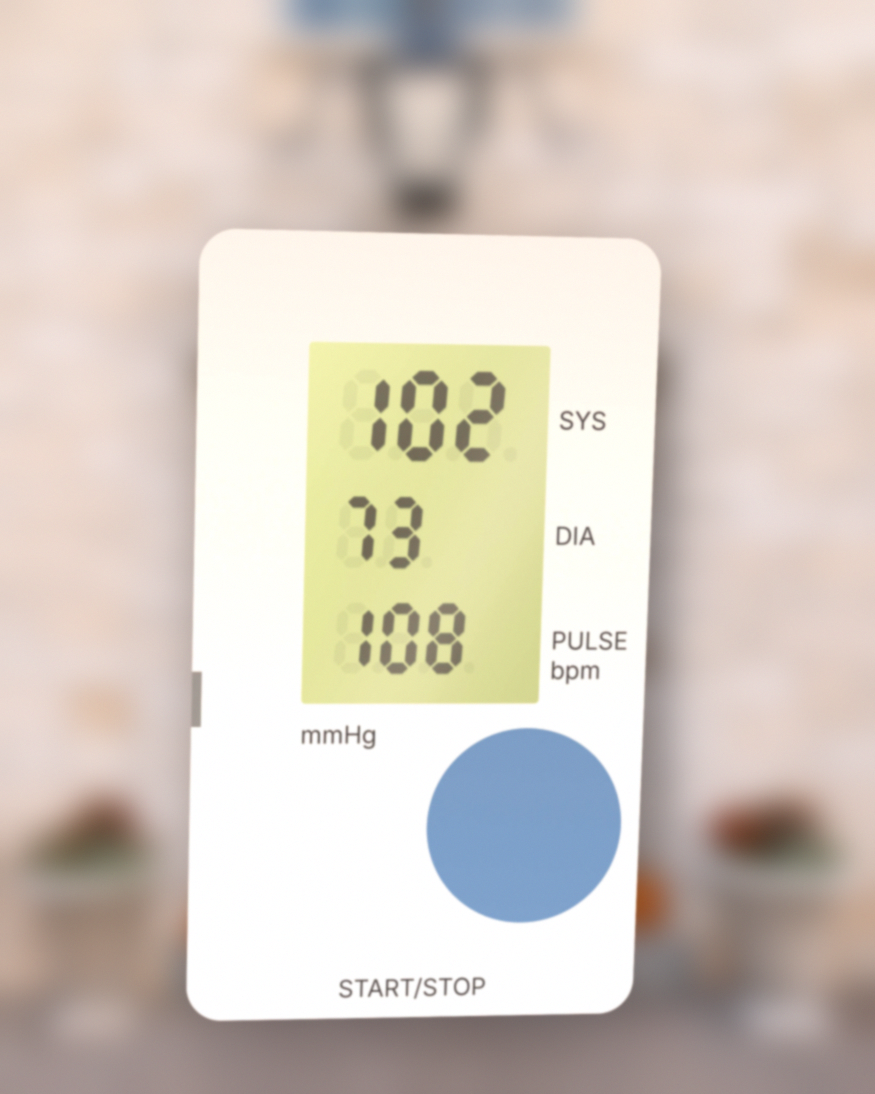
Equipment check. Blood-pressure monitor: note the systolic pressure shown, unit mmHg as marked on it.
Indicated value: 102 mmHg
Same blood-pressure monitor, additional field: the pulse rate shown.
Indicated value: 108 bpm
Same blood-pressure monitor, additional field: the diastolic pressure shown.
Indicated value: 73 mmHg
